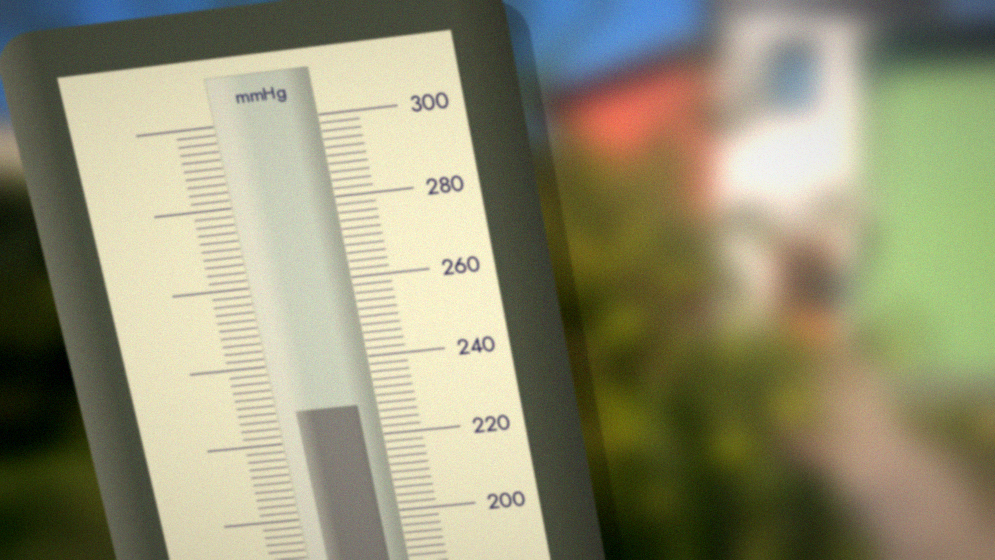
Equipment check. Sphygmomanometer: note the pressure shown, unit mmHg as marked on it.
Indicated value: 228 mmHg
